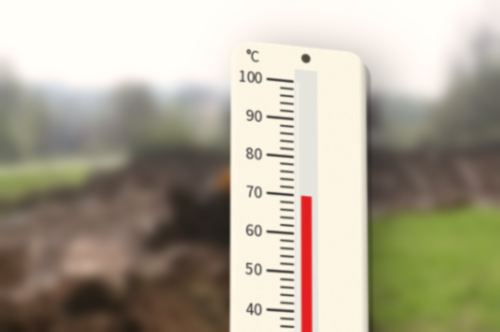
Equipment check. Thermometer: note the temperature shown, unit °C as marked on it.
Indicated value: 70 °C
